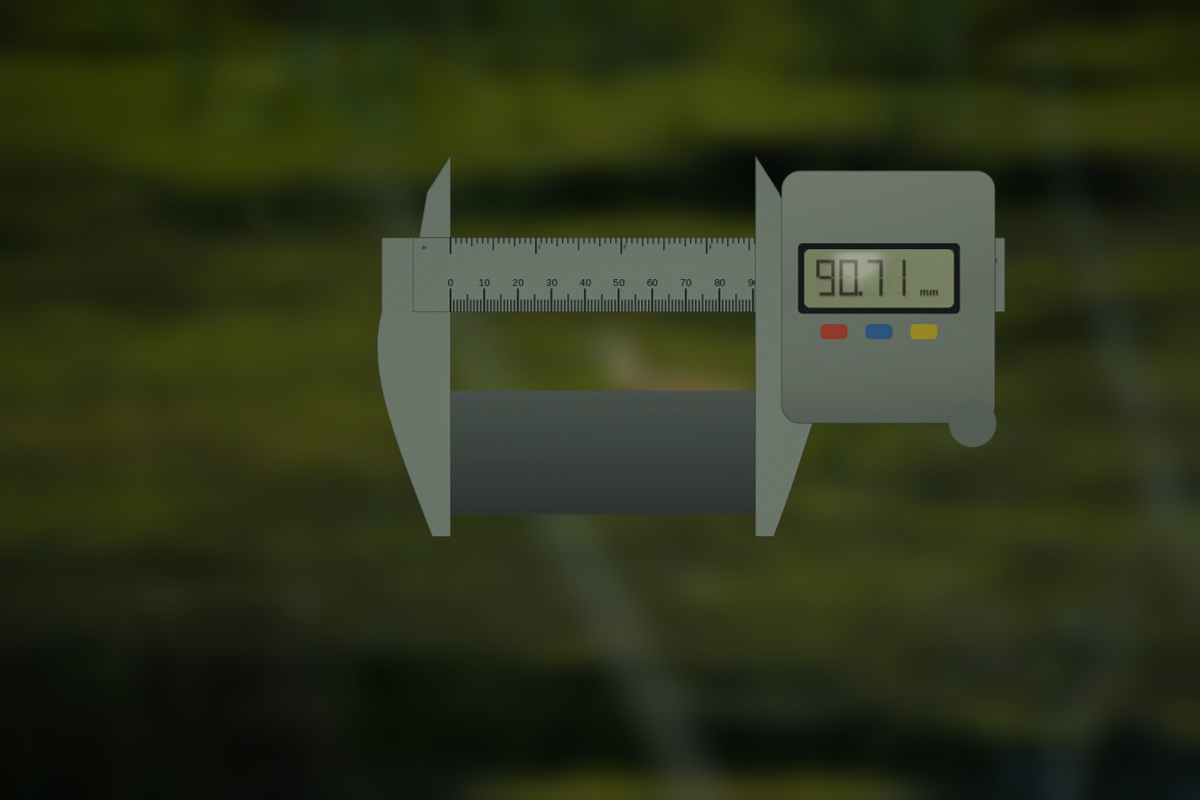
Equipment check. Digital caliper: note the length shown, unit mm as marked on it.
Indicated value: 90.71 mm
